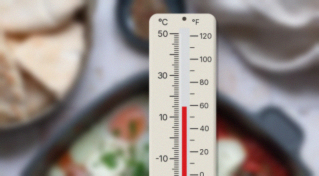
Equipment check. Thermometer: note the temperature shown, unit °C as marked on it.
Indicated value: 15 °C
